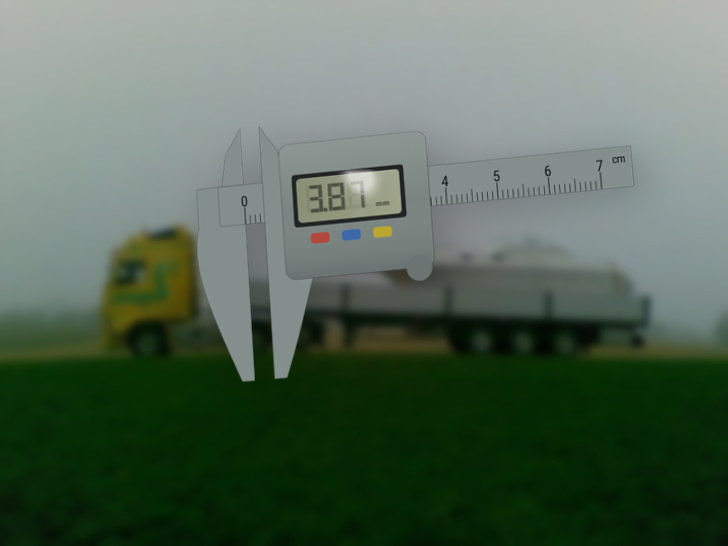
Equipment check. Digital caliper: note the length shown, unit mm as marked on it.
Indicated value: 3.87 mm
